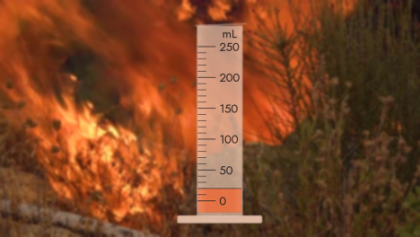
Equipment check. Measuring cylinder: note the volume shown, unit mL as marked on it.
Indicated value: 20 mL
